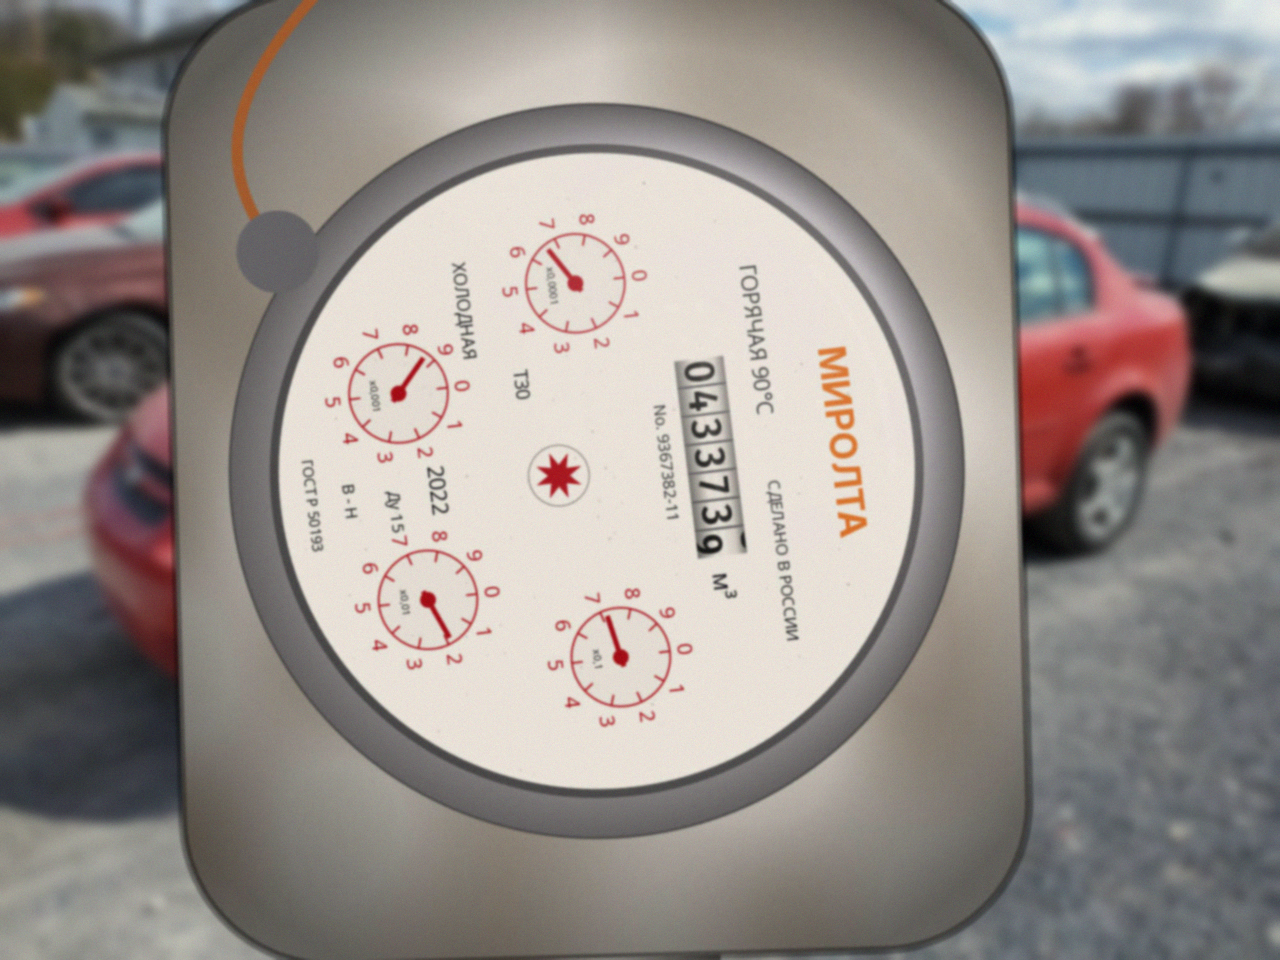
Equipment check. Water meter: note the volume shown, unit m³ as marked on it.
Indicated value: 433738.7186 m³
